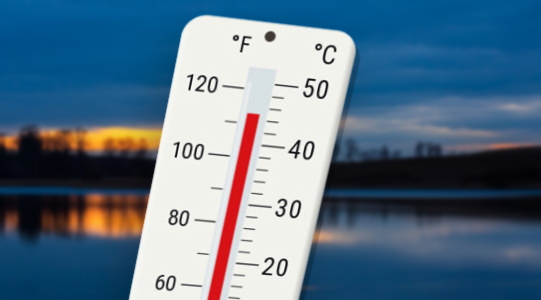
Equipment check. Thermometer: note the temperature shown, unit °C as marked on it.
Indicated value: 45 °C
